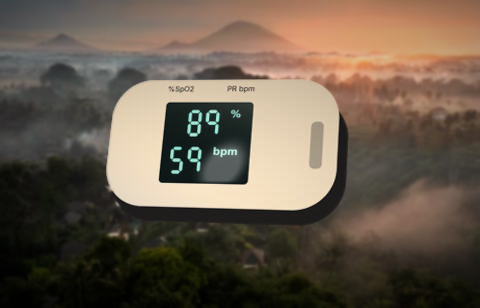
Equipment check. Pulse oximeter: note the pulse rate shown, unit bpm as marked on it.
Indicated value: 59 bpm
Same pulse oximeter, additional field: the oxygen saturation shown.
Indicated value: 89 %
